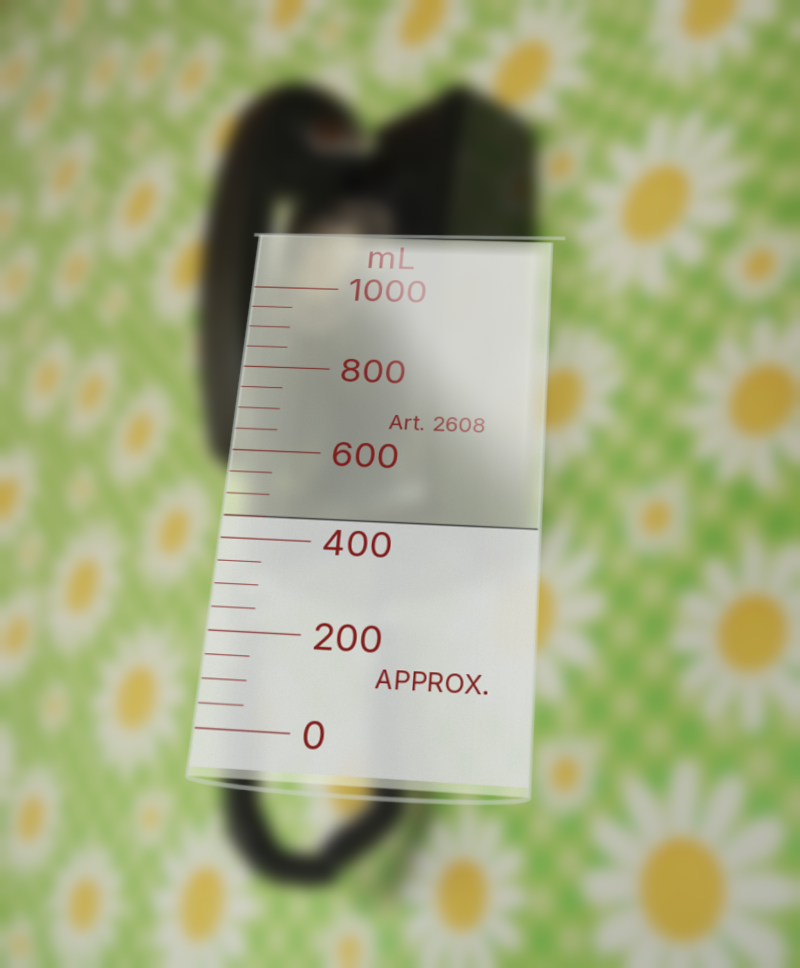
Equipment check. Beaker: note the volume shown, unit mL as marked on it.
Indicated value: 450 mL
